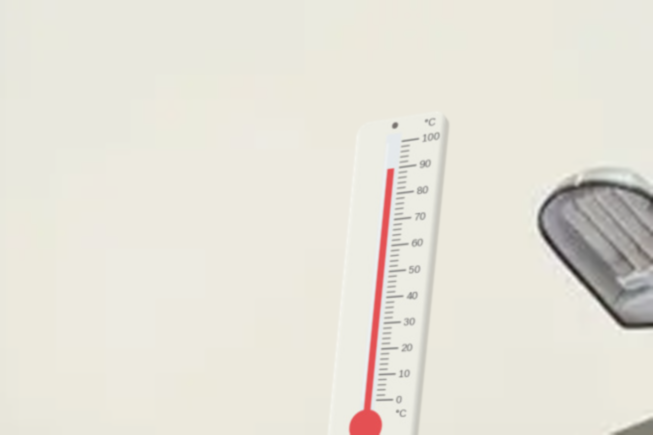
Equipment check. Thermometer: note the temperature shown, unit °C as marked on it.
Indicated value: 90 °C
